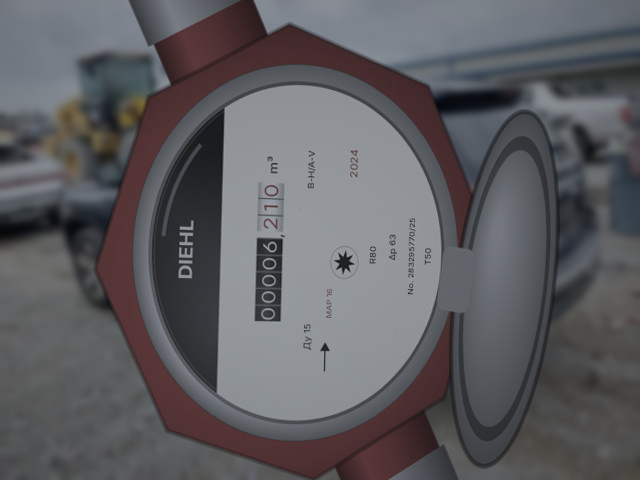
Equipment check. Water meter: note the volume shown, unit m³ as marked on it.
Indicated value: 6.210 m³
